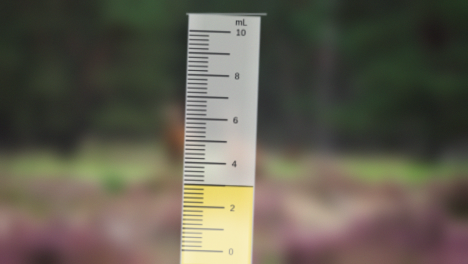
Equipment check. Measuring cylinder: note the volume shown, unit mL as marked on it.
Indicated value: 3 mL
